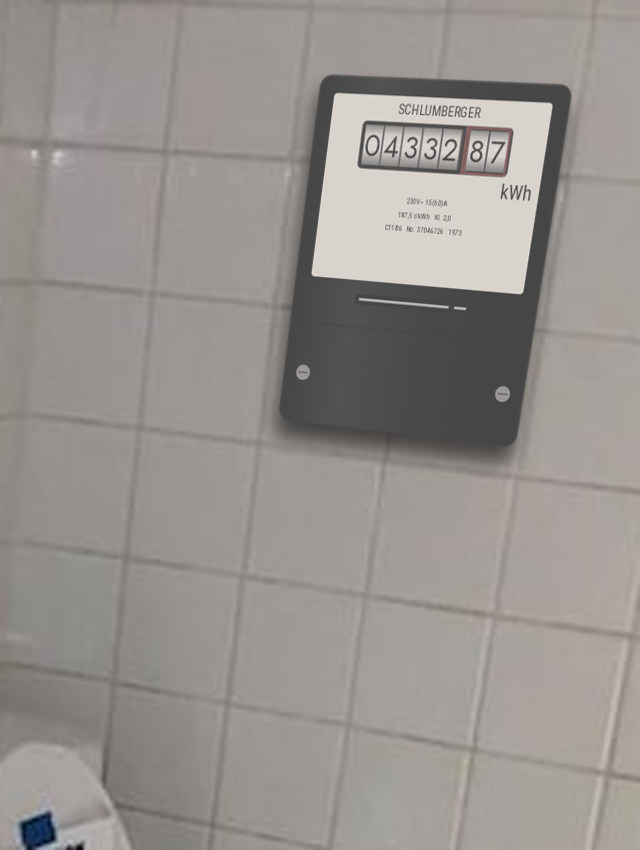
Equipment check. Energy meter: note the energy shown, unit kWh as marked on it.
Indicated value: 4332.87 kWh
